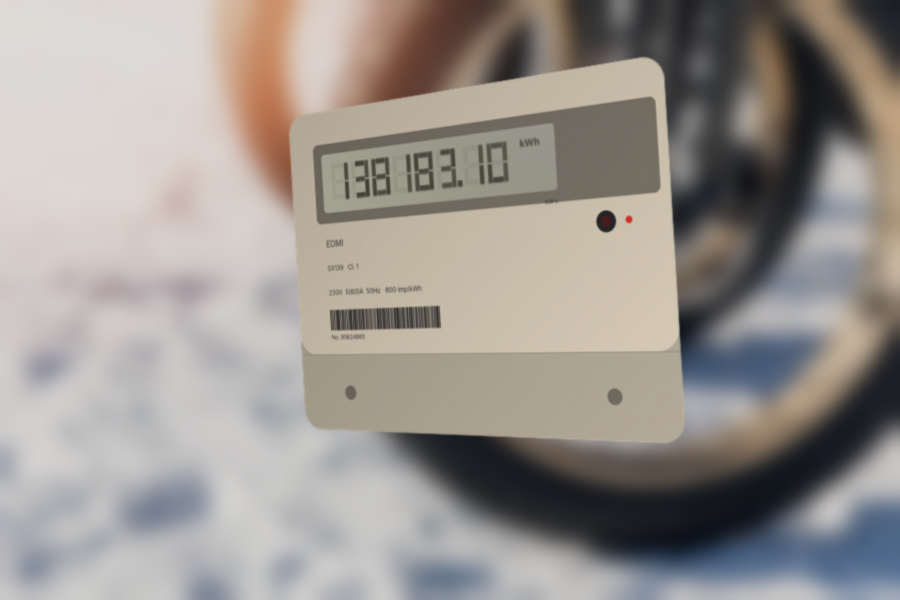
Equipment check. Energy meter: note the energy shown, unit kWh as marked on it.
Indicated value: 138183.10 kWh
